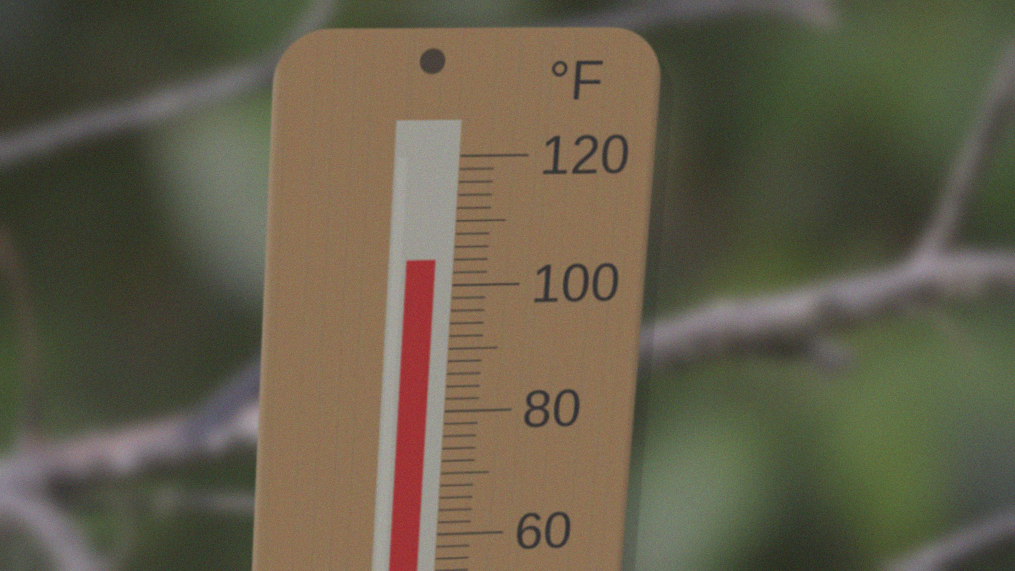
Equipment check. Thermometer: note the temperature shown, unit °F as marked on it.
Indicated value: 104 °F
